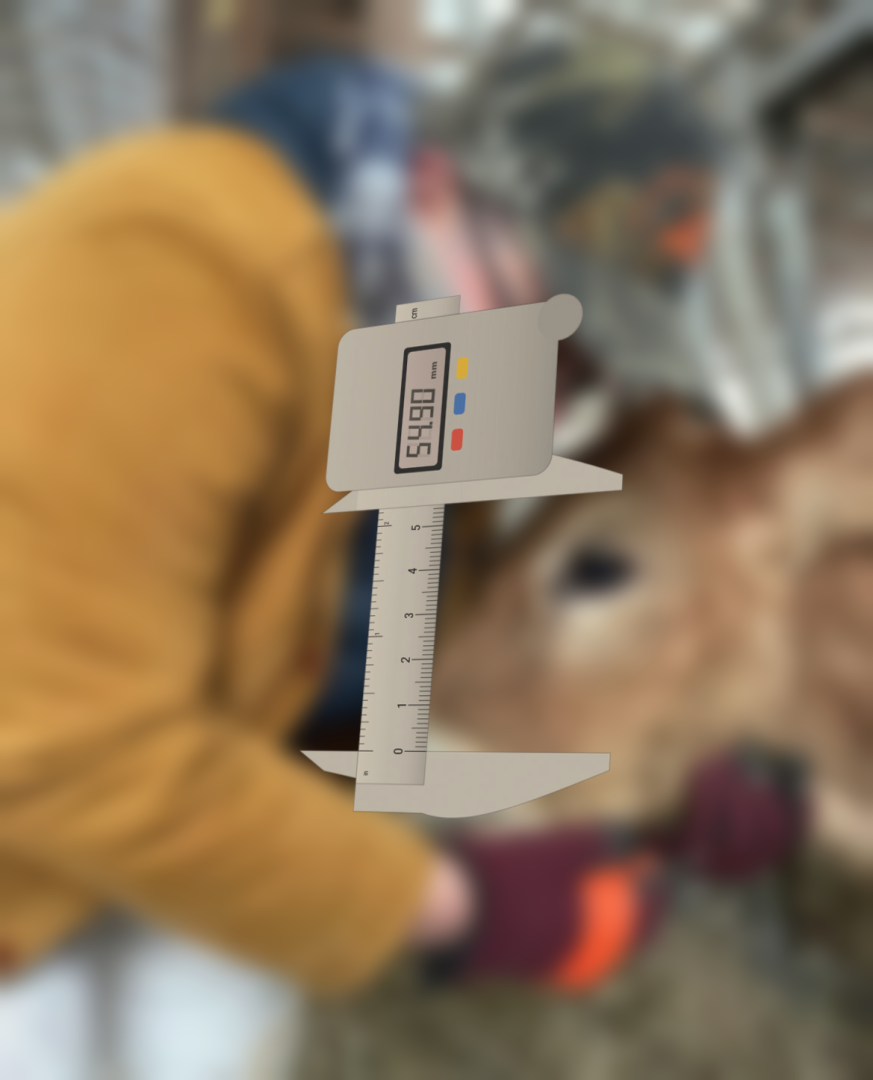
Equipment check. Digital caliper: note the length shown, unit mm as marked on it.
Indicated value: 54.90 mm
